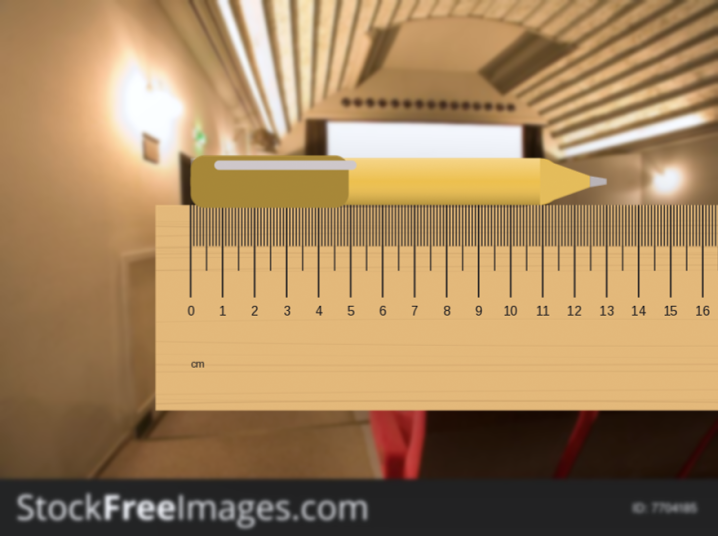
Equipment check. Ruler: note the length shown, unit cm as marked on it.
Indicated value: 13 cm
